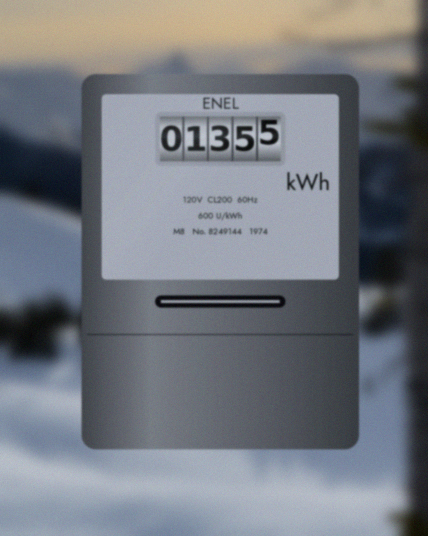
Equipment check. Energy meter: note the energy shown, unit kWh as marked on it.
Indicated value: 1355 kWh
